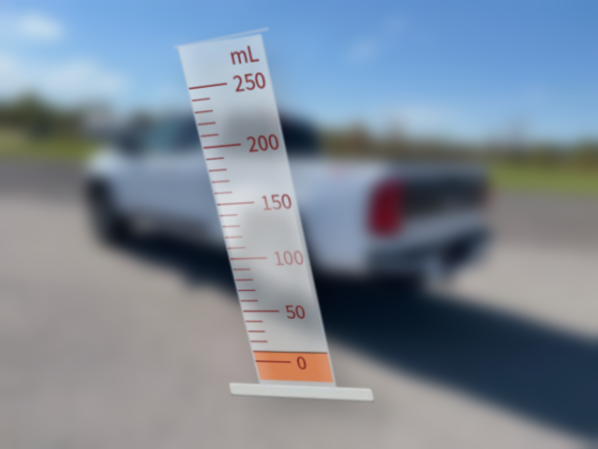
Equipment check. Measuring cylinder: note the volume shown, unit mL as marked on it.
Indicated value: 10 mL
